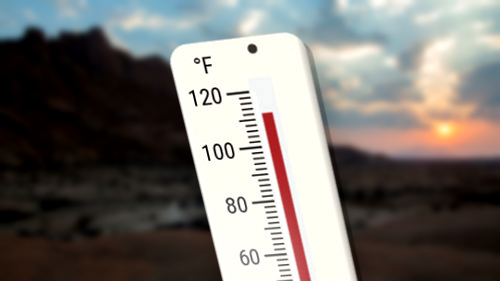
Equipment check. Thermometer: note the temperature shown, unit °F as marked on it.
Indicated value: 112 °F
